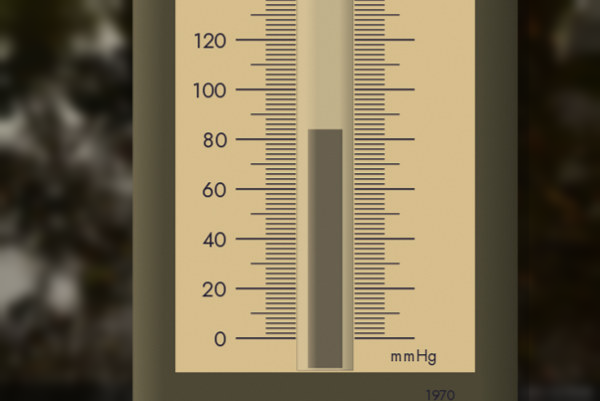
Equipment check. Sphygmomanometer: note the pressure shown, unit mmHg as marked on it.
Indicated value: 84 mmHg
